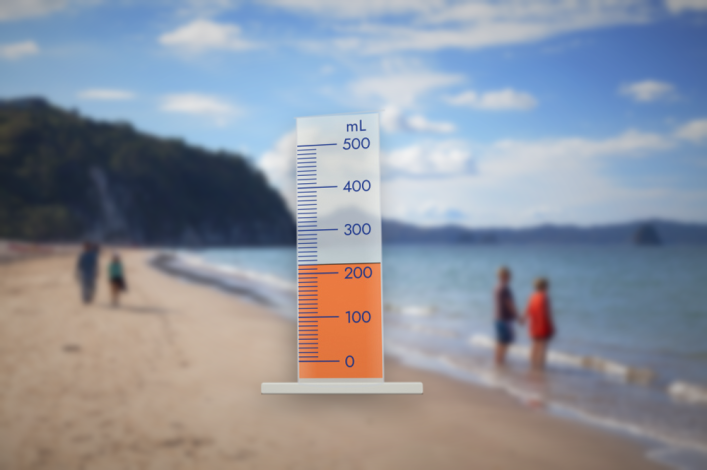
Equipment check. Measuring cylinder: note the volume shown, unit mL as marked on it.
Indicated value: 220 mL
